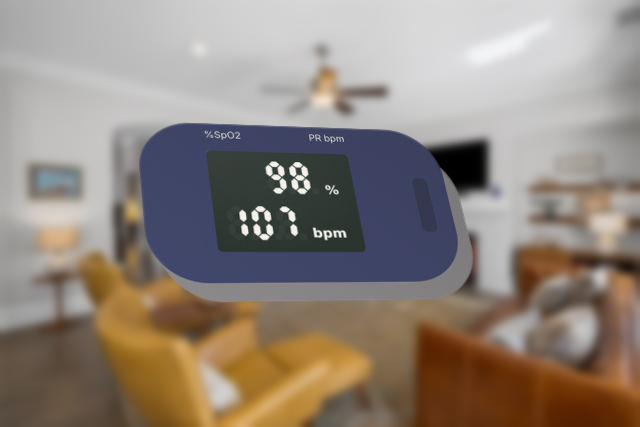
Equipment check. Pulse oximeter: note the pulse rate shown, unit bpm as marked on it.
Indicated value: 107 bpm
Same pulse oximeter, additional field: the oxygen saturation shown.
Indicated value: 98 %
